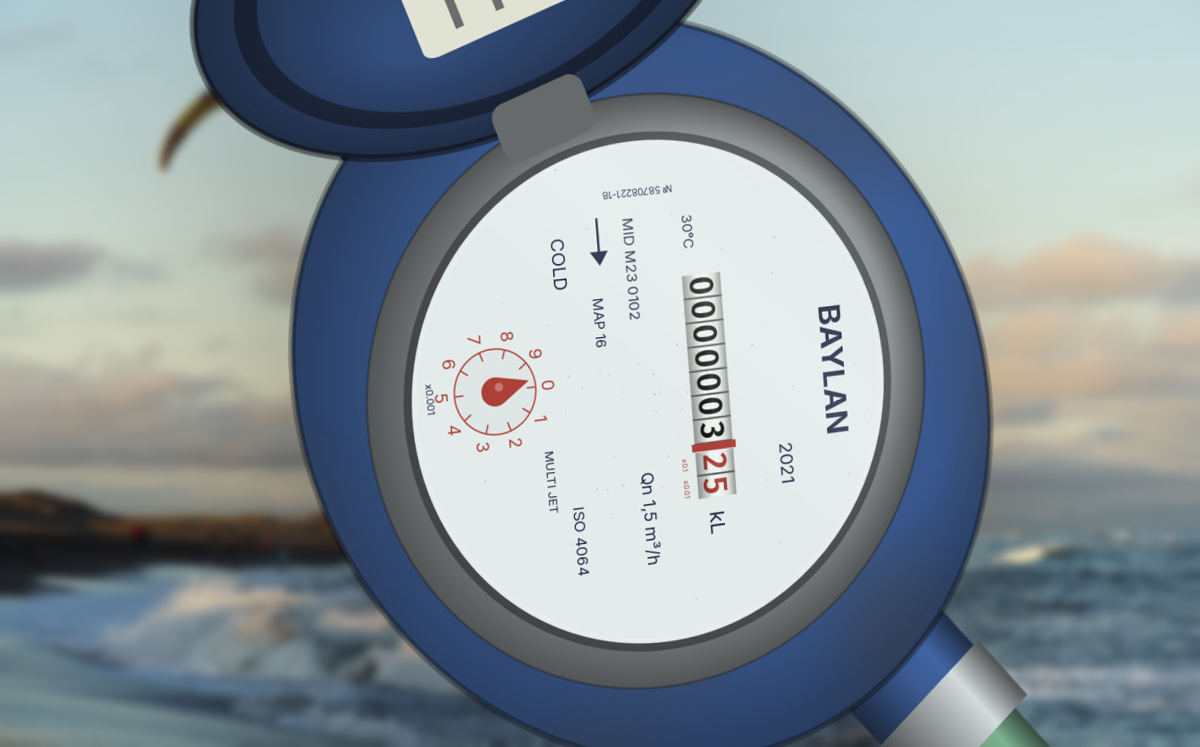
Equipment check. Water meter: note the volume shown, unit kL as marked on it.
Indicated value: 3.249 kL
